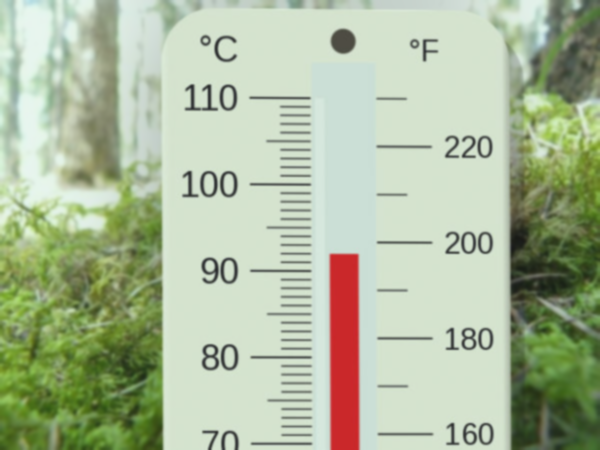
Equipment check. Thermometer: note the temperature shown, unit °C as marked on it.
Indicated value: 92 °C
